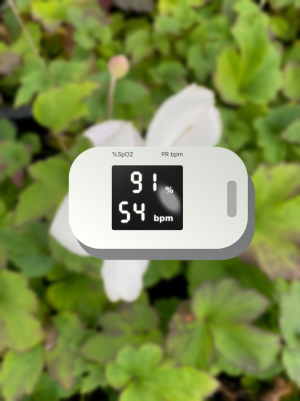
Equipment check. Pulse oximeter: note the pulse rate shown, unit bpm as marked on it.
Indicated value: 54 bpm
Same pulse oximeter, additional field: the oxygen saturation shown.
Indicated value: 91 %
